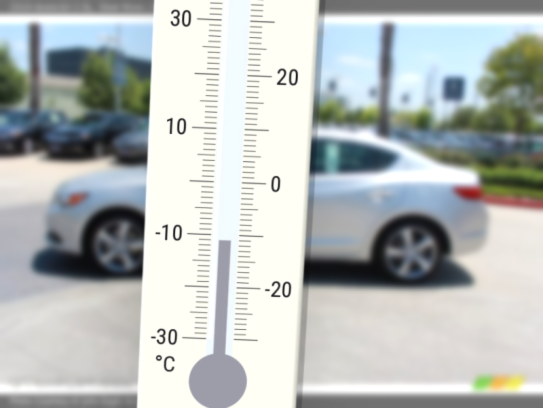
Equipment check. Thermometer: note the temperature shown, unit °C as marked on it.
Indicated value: -11 °C
